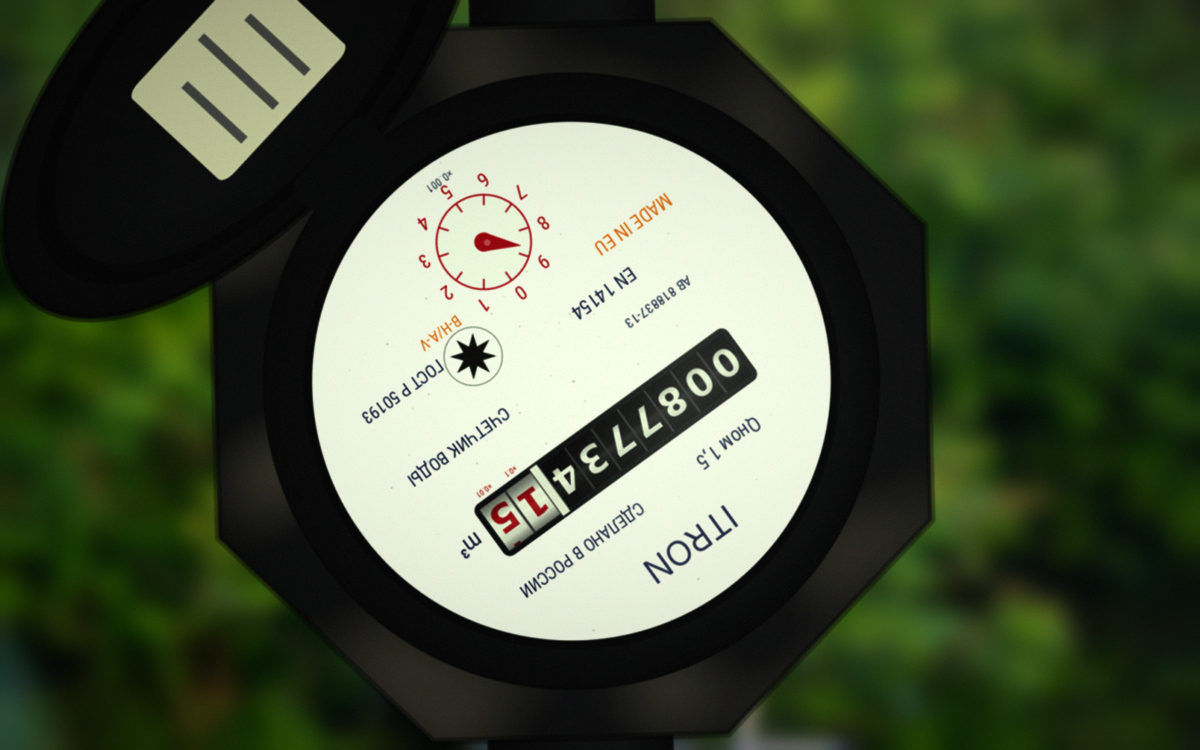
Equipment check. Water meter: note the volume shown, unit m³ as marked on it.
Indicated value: 87734.148 m³
